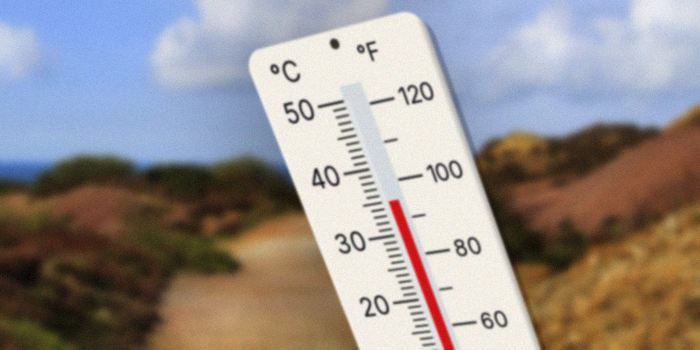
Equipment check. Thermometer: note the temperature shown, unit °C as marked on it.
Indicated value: 35 °C
